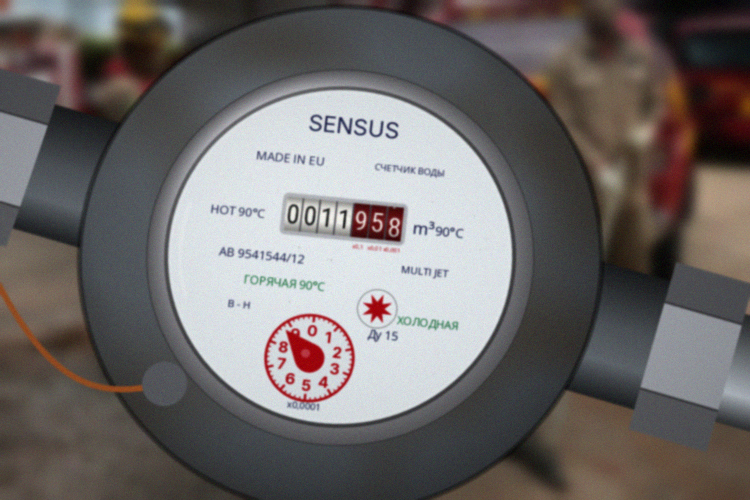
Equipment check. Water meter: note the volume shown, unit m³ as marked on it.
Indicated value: 11.9578 m³
